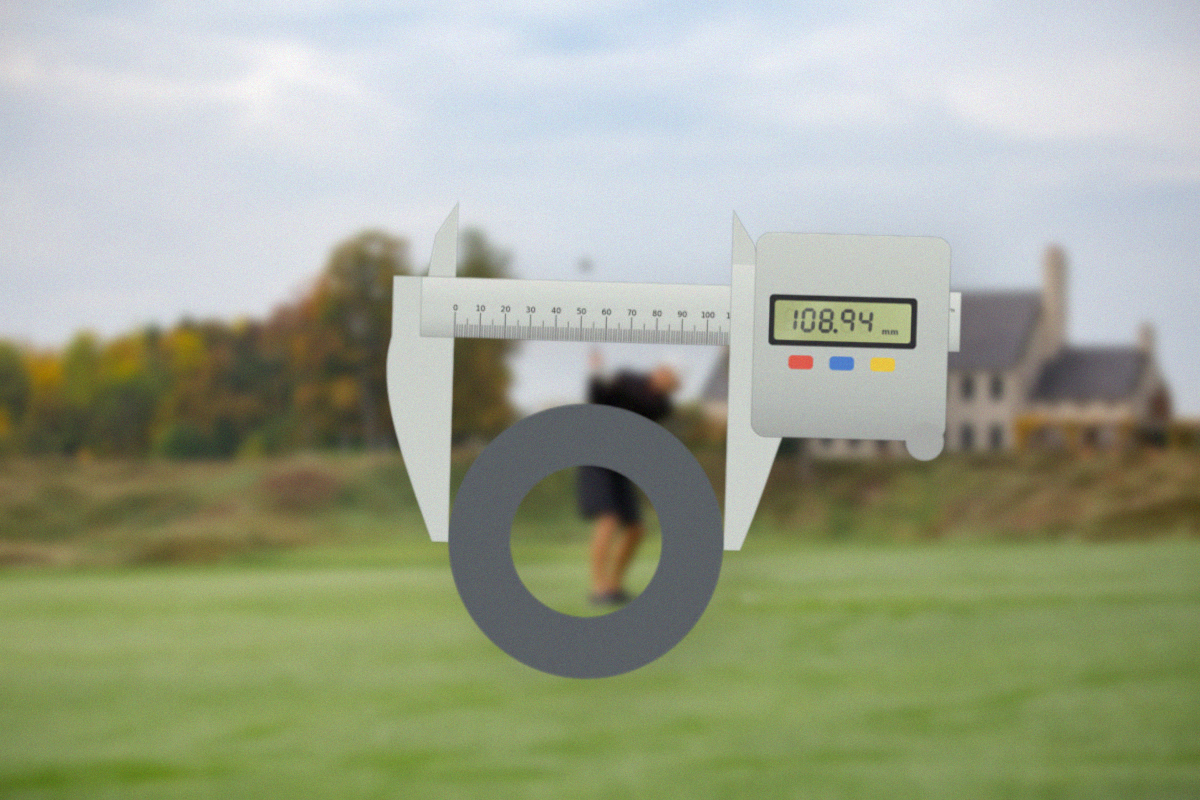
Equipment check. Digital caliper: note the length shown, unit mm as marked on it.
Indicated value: 108.94 mm
